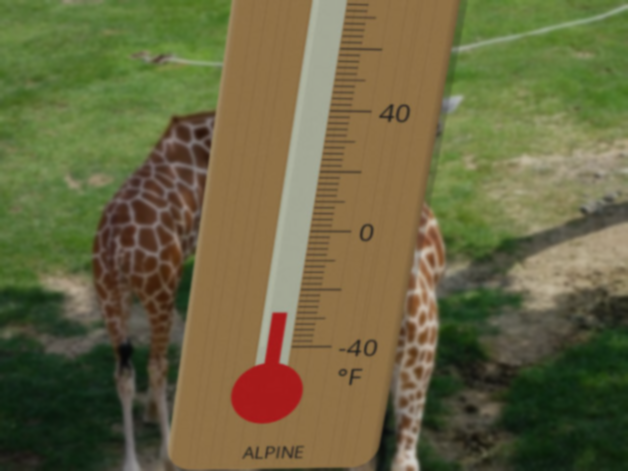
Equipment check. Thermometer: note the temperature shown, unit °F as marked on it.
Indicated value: -28 °F
